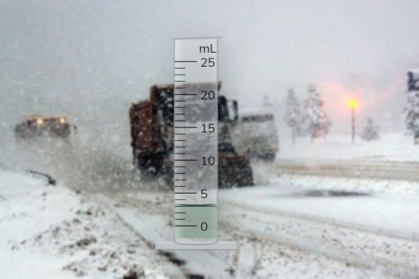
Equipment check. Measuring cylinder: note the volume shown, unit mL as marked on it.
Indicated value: 3 mL
